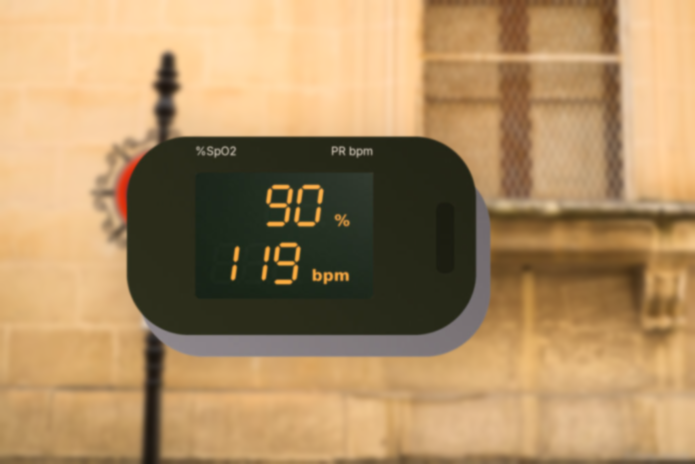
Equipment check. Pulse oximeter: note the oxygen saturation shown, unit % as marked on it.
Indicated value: 90 %
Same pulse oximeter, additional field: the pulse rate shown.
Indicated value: 119 bpm
